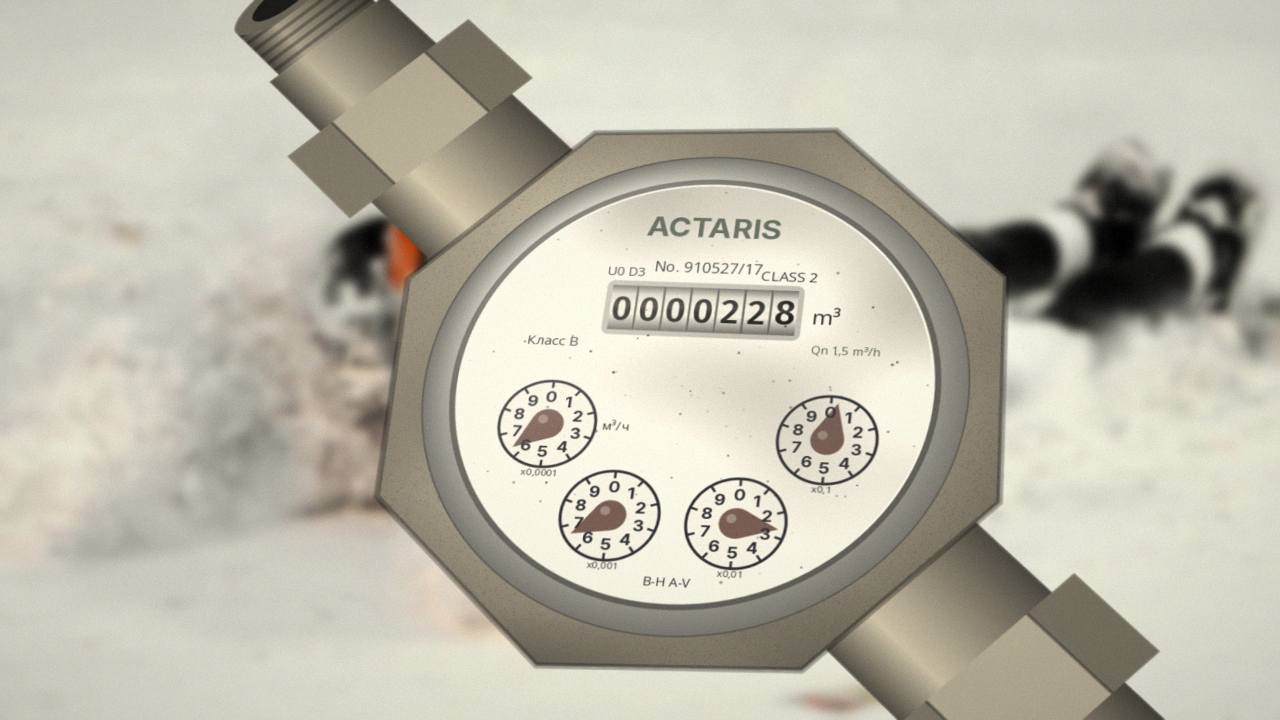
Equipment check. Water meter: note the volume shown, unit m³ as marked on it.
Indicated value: 228.0266 m³
